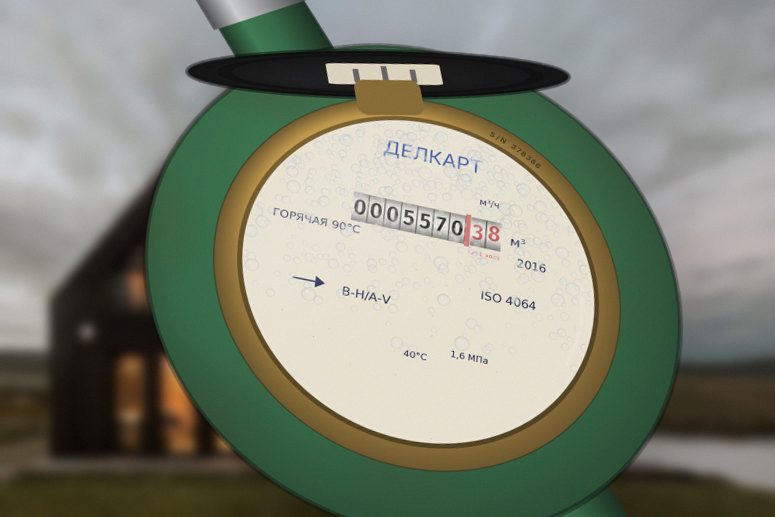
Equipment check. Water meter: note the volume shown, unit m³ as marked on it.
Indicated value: 5570.38 m³
